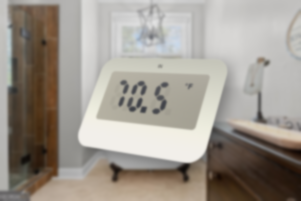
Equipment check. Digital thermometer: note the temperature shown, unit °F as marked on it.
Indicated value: 70.5 °F
